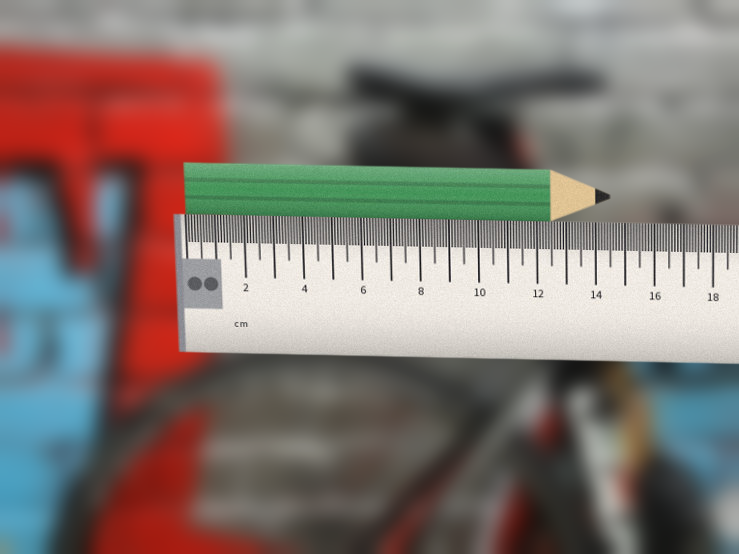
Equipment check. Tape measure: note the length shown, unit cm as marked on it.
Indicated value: 14.5 cm
